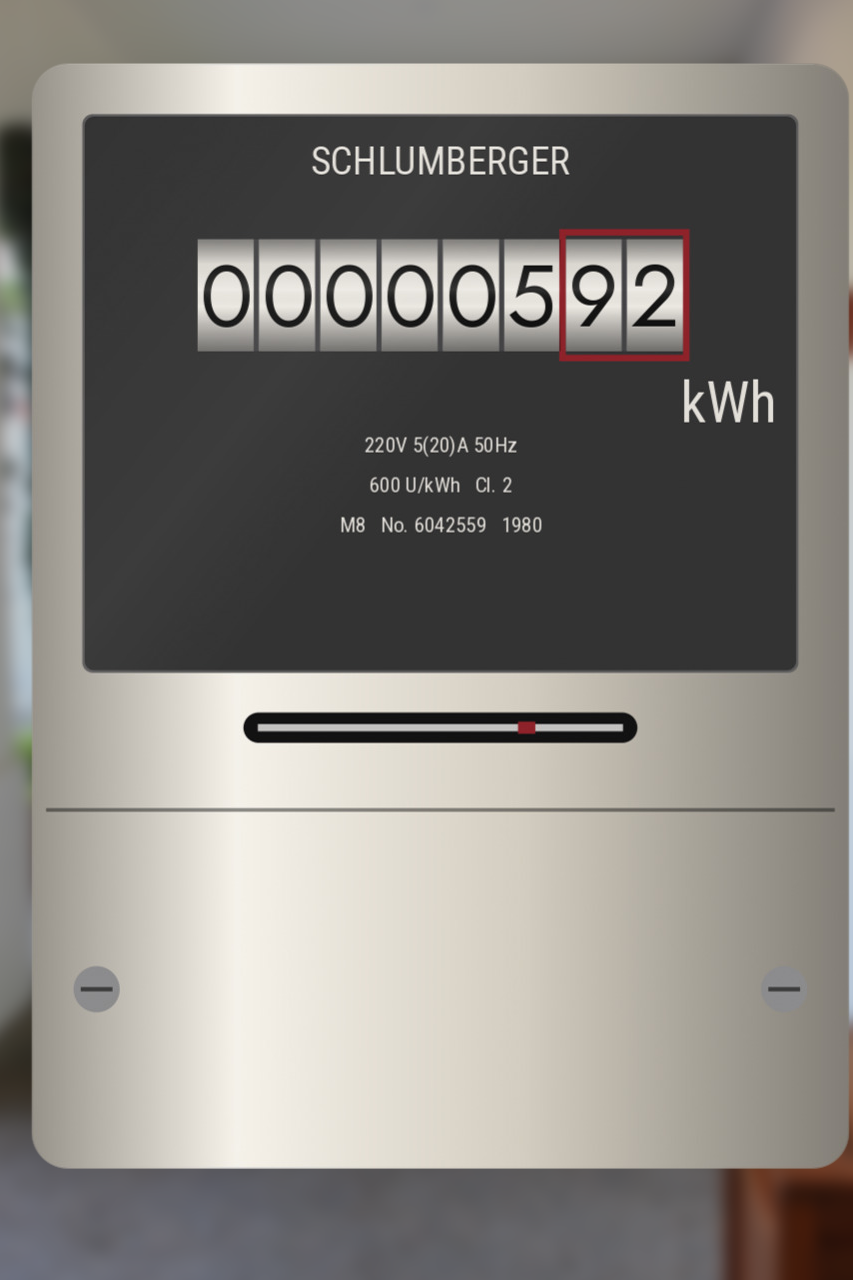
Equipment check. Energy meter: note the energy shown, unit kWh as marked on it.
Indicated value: 5.92 kWh
